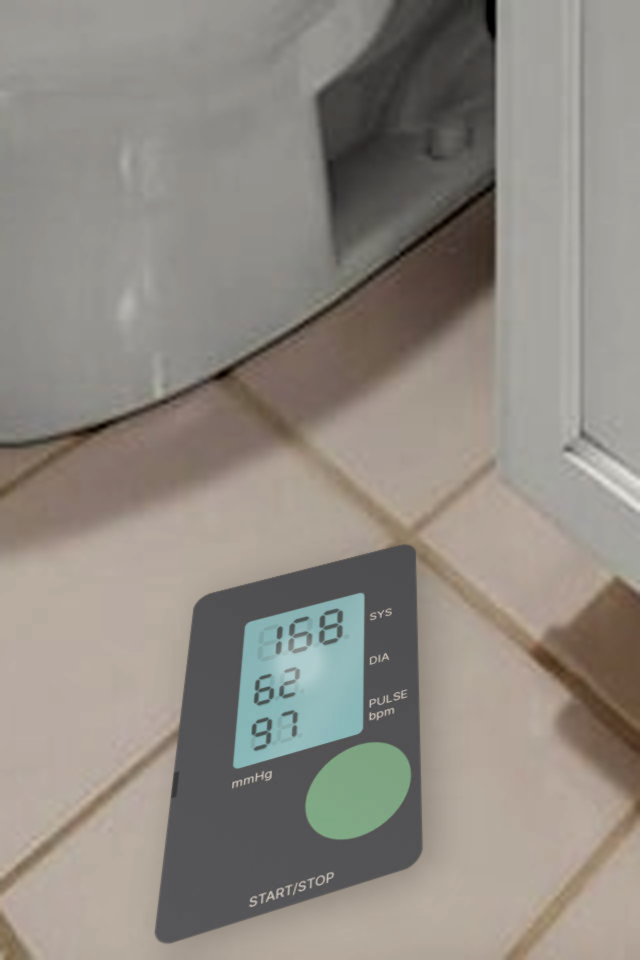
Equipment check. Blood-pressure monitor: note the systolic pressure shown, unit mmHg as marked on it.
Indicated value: 168 mmHg
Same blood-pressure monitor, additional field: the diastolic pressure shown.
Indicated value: 62 mmHg
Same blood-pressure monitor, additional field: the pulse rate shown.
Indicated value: 97 bpm
